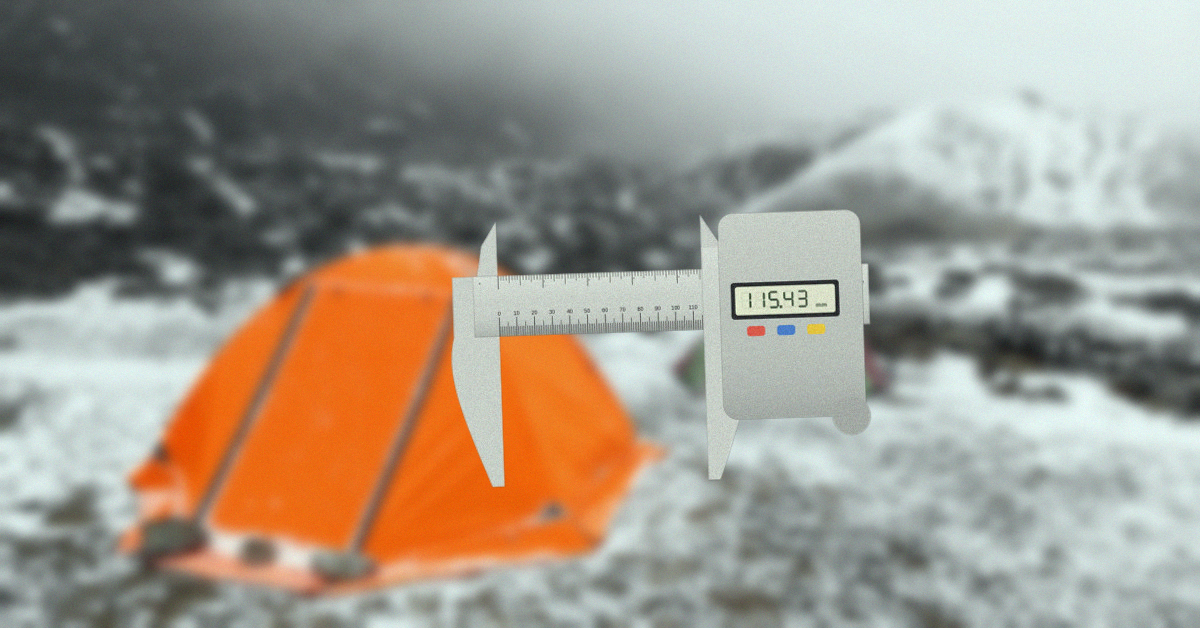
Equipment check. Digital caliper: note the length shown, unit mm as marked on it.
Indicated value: 115.43 mm
